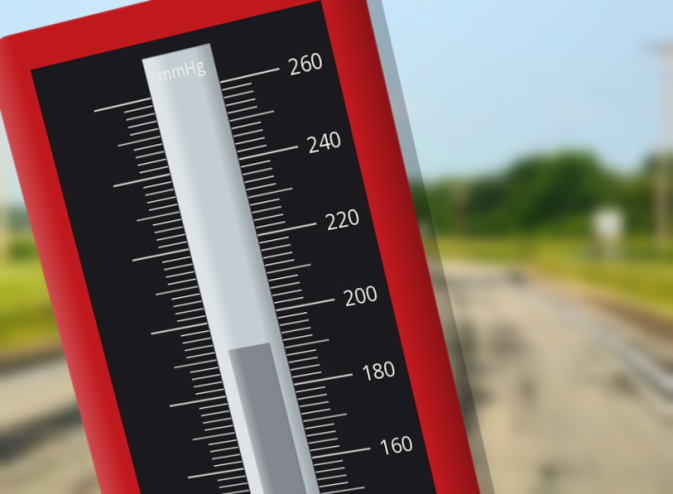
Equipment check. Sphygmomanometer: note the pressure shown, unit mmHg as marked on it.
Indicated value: 192 mmHg
